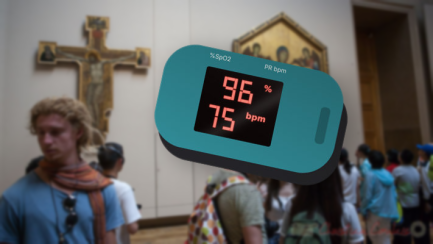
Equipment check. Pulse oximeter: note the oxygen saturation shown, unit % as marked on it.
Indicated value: 96 %
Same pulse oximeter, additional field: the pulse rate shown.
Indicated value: 75 bpm
